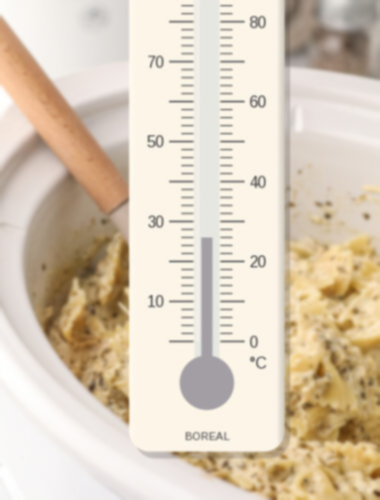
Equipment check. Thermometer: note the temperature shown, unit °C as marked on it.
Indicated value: 26 °C
